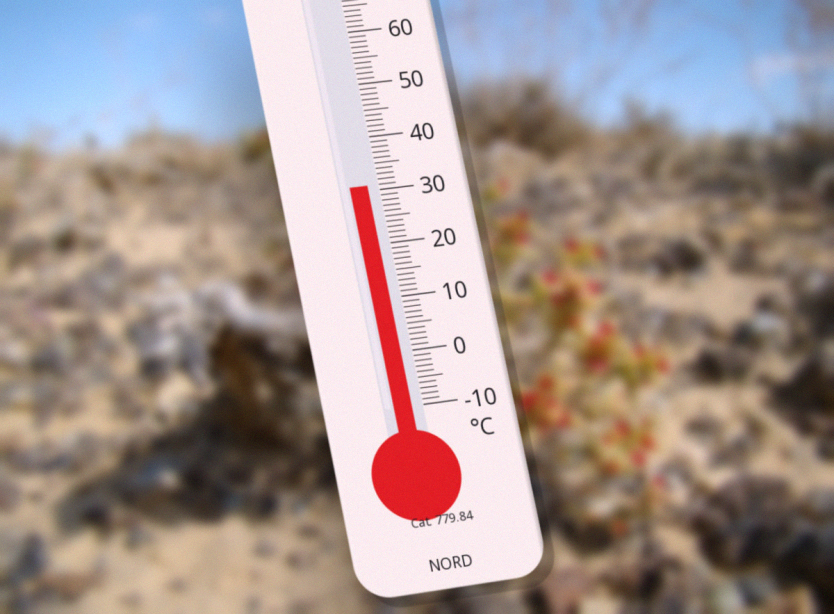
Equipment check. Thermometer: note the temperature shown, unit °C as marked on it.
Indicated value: 31 °C
